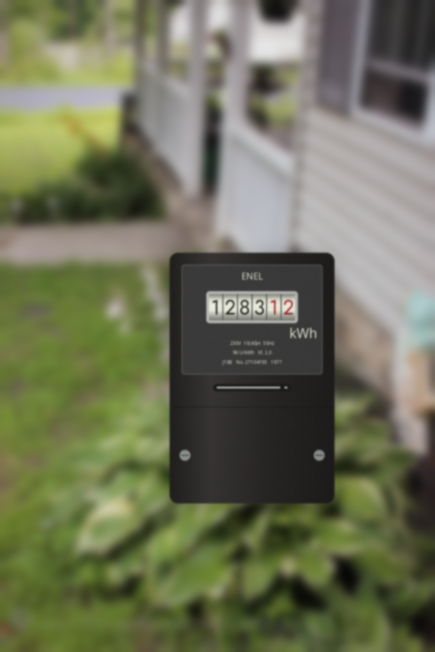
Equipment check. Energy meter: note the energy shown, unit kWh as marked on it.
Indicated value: 1283.12 kWh
